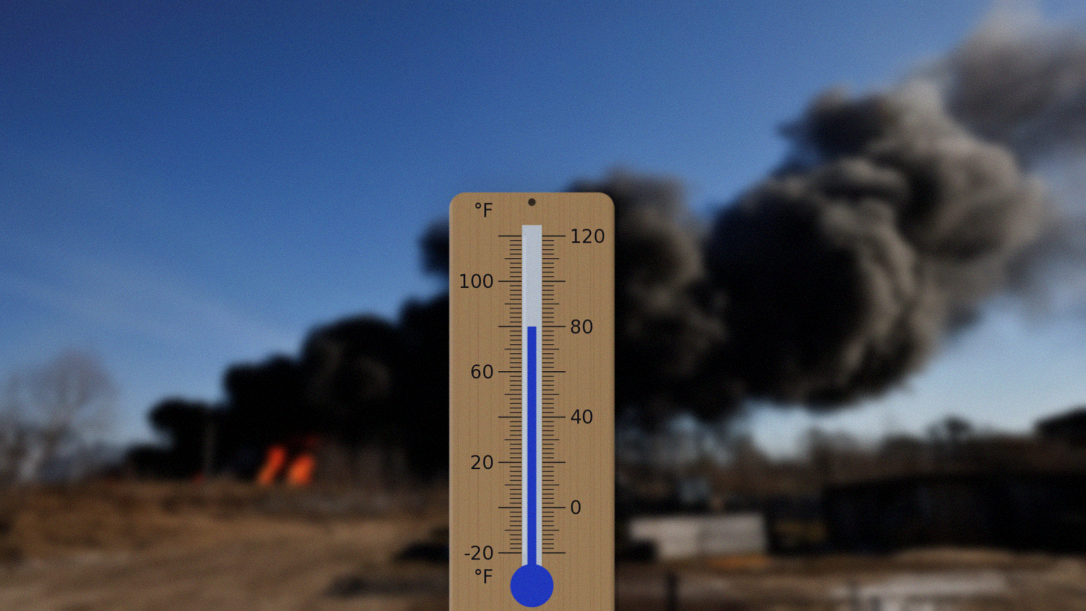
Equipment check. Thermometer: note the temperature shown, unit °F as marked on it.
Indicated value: 80 °F
